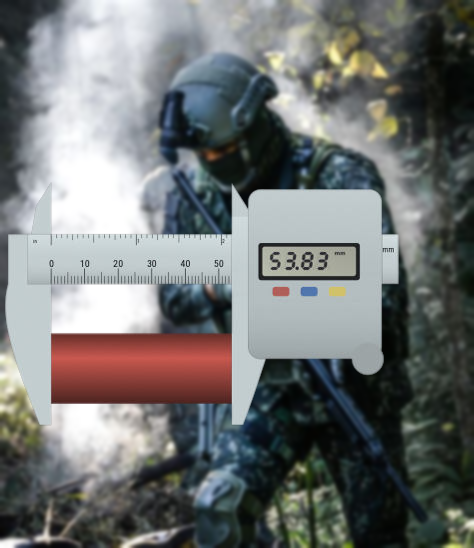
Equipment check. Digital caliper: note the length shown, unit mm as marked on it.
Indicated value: 53.83 mm
